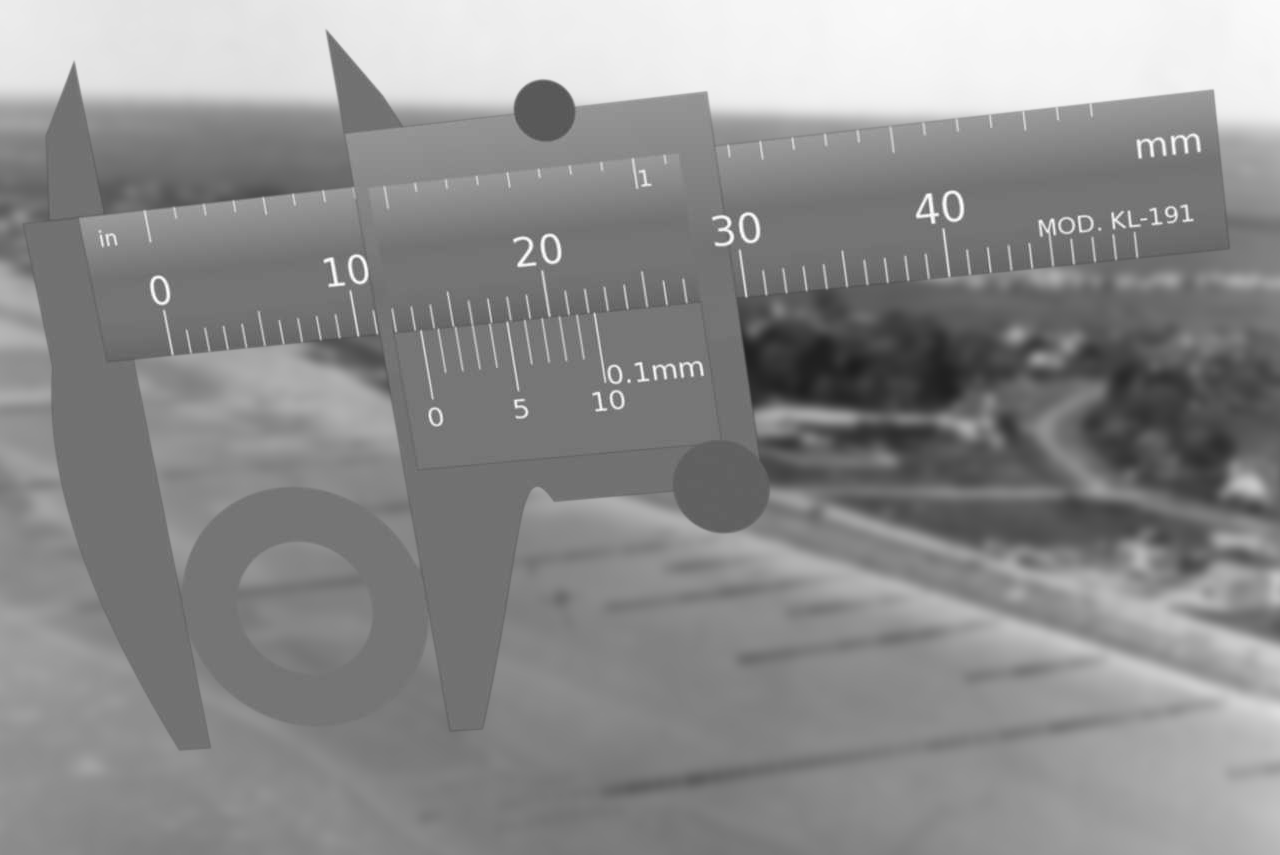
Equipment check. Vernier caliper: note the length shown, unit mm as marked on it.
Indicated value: 13.3 mm
